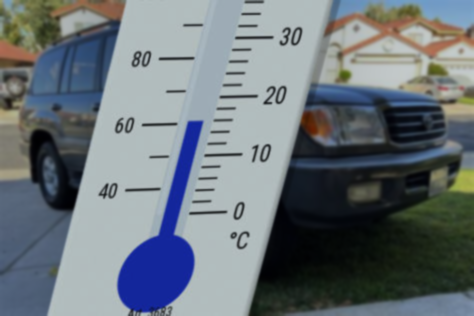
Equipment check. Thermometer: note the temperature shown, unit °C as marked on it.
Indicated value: 16 °C
